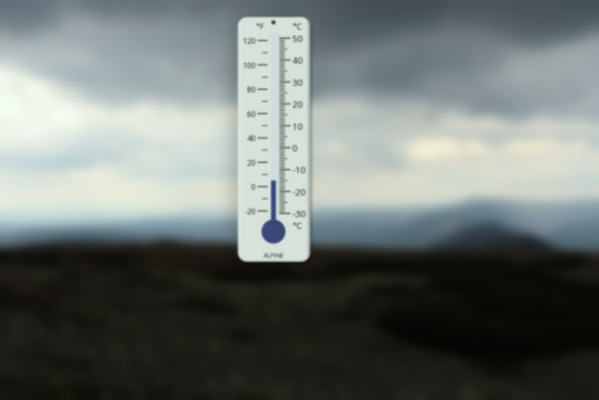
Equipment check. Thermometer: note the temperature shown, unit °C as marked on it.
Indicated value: -15 °C
